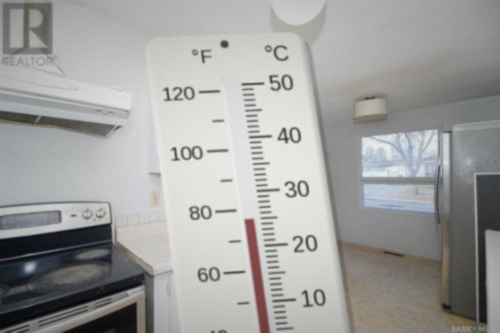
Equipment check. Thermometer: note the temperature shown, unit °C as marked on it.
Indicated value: 25 °C
